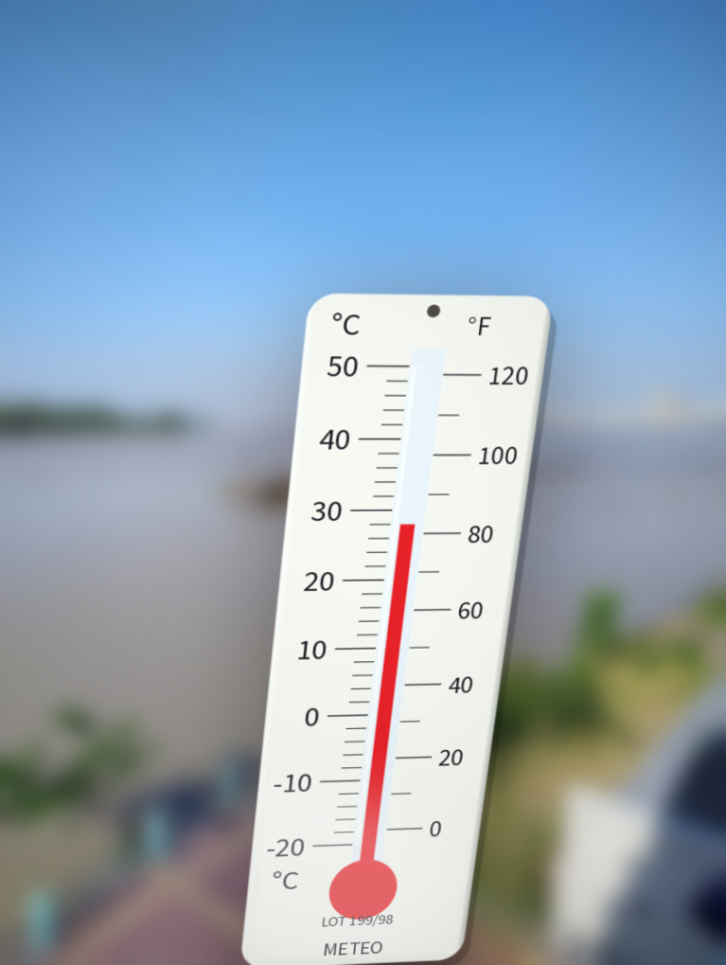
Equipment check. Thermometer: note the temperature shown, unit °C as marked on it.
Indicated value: 28 °C
